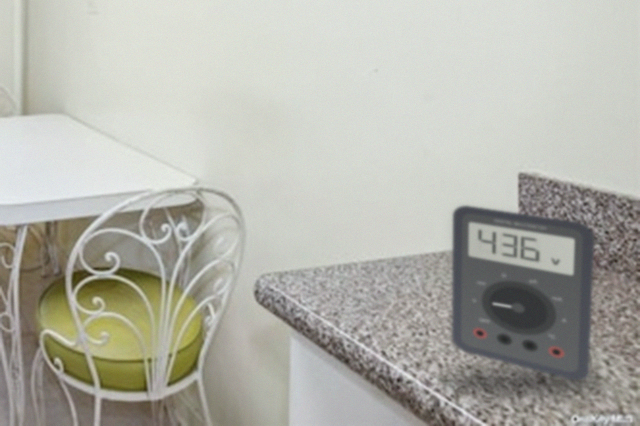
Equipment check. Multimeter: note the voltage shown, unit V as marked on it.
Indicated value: 436 V
